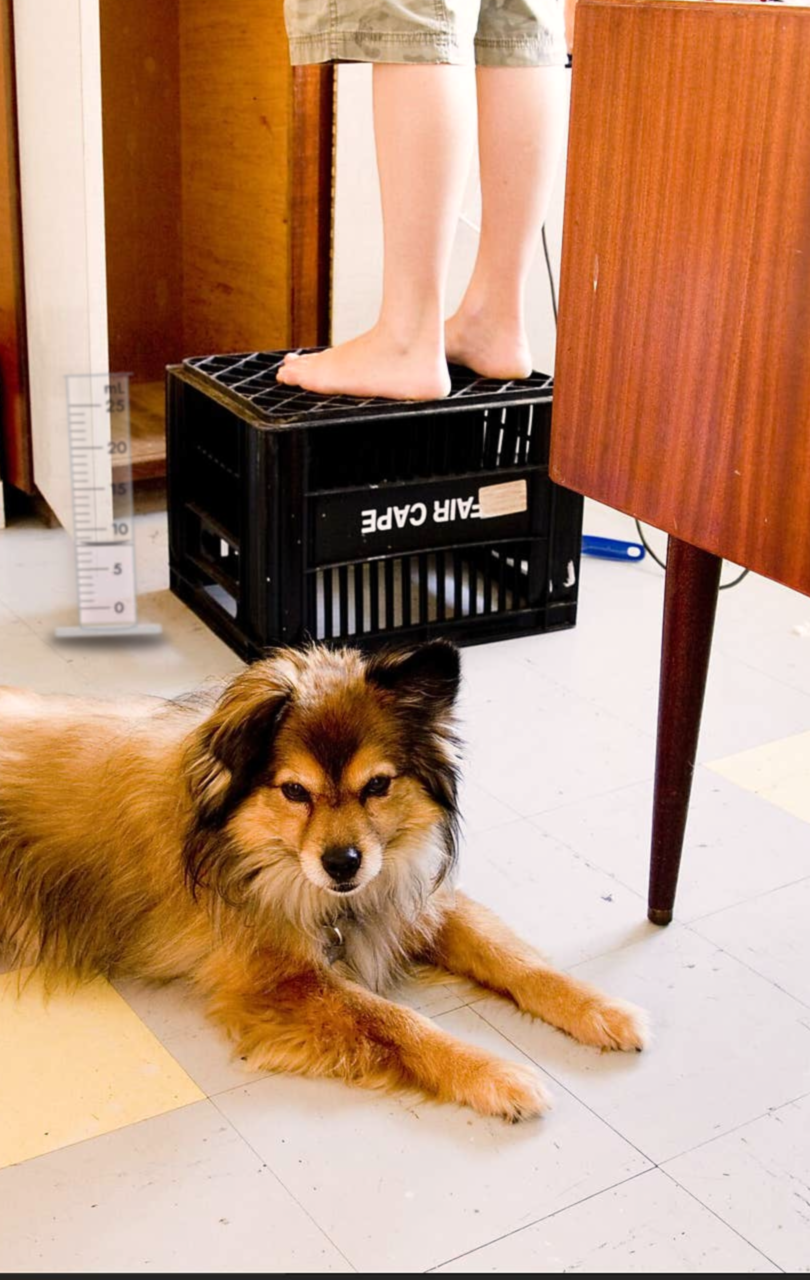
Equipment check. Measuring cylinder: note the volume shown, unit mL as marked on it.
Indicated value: 8 mL
